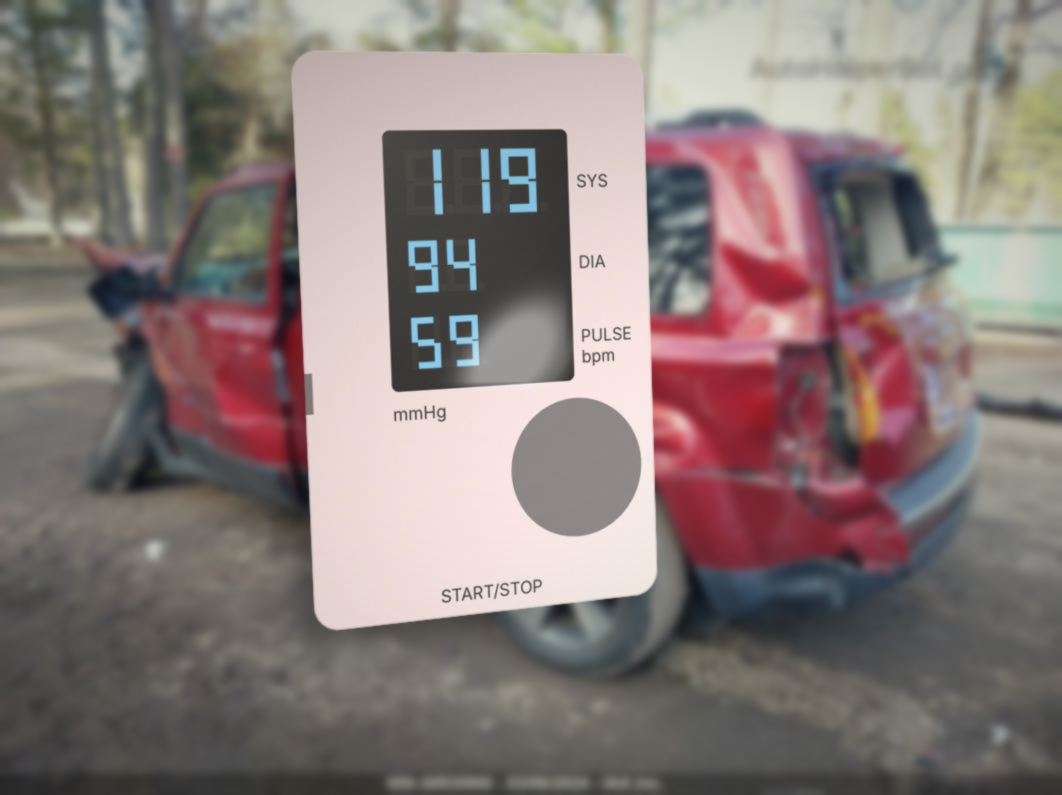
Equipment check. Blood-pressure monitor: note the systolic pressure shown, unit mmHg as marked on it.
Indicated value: 119 mmHg
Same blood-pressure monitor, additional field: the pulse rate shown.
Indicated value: 59 bpm
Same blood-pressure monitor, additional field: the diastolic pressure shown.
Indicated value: 94 mmHg
